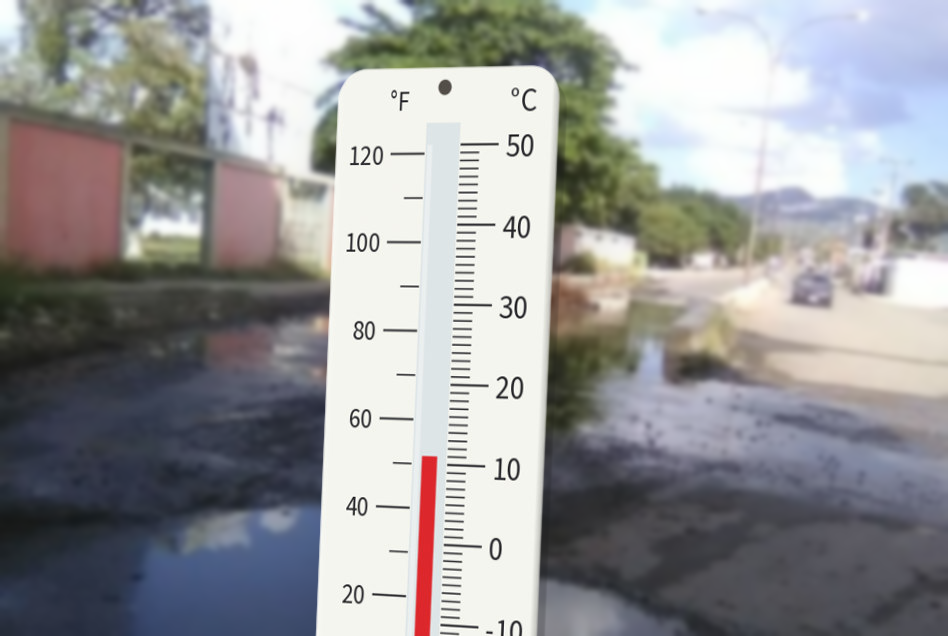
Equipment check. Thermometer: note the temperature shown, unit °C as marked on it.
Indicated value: 11 °C
